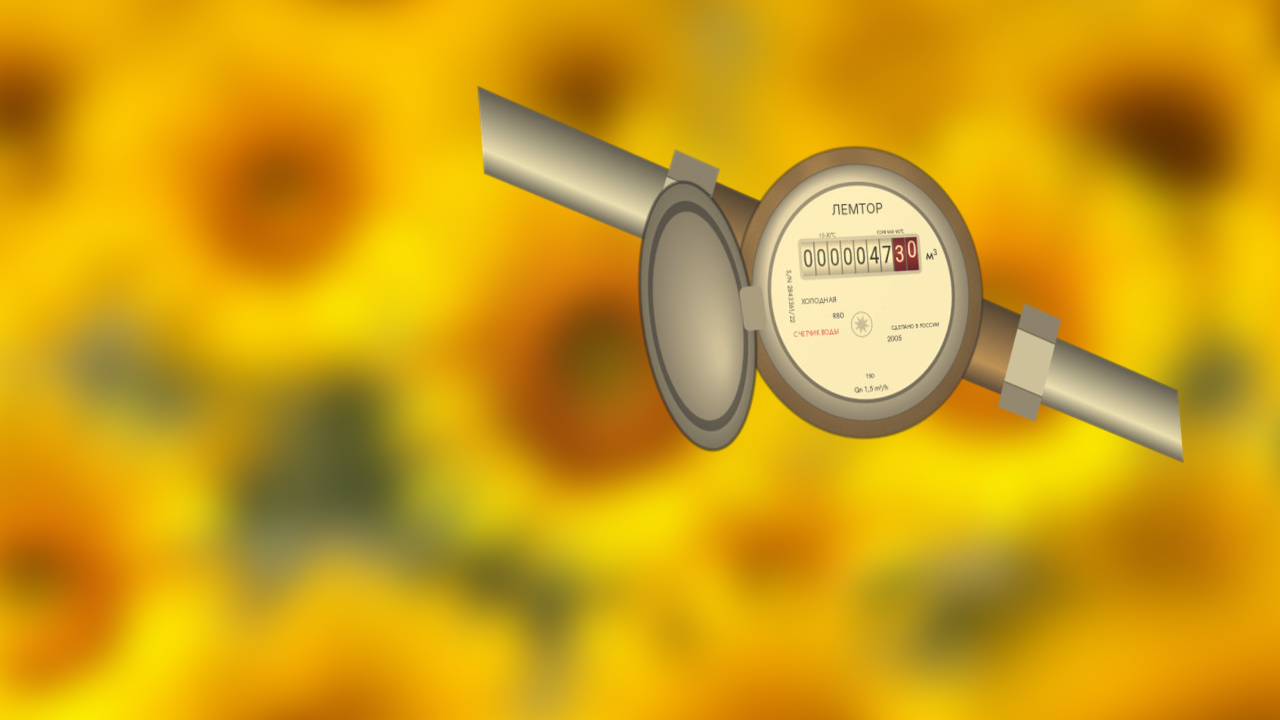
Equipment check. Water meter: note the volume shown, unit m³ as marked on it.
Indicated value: 47.30 m³
